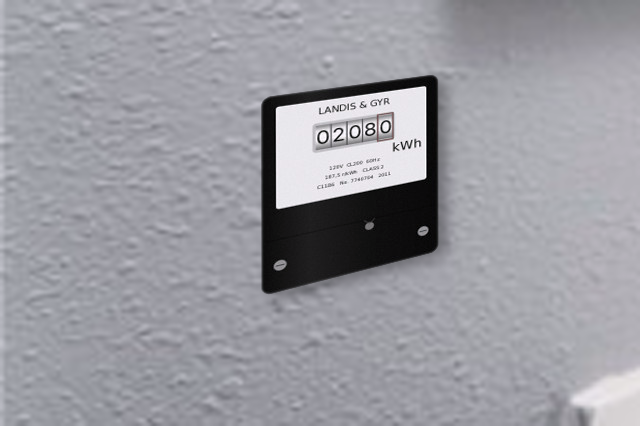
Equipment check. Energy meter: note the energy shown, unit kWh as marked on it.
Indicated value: 208.0 kWh
